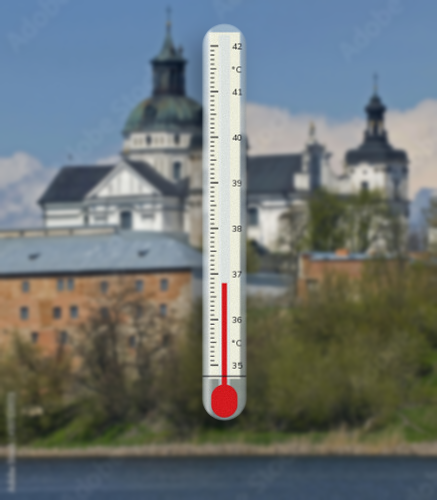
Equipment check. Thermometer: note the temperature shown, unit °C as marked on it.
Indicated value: 36.8 °C
